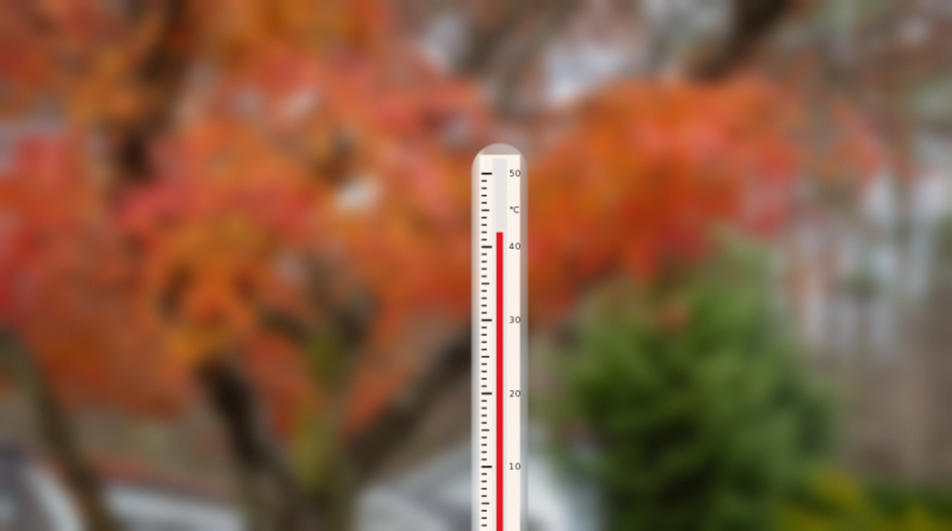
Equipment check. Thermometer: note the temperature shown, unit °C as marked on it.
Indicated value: 42 °C
